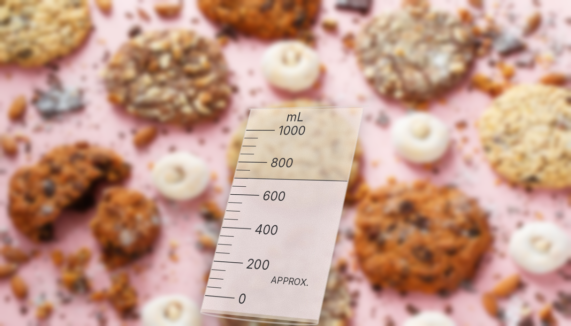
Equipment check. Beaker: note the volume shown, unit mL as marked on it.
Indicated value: 700 mL
